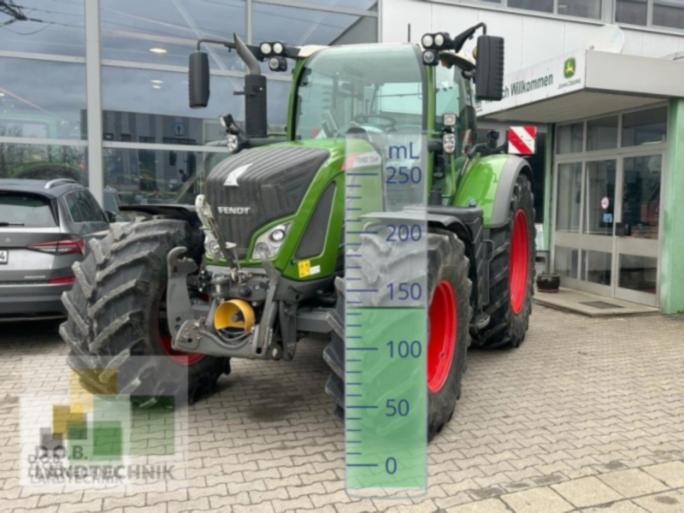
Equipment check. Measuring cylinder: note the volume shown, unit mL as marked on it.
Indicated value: 135 mL
